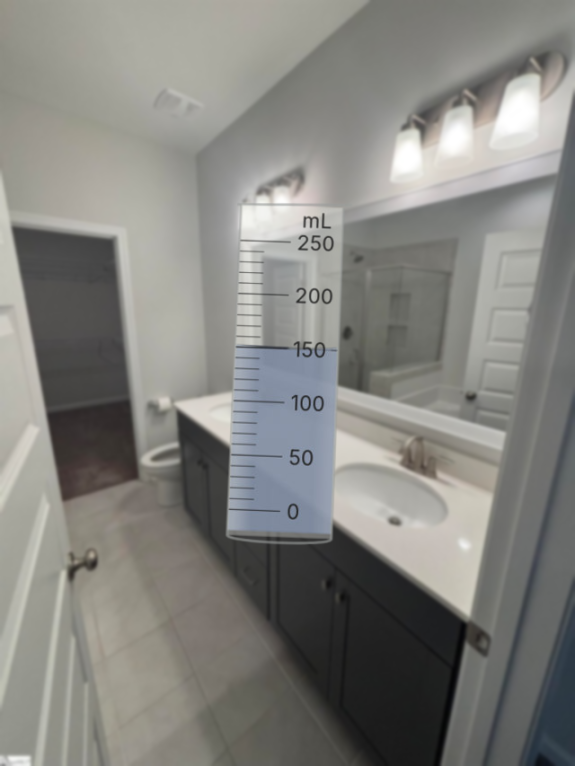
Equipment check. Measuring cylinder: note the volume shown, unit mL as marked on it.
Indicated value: 150 mL
